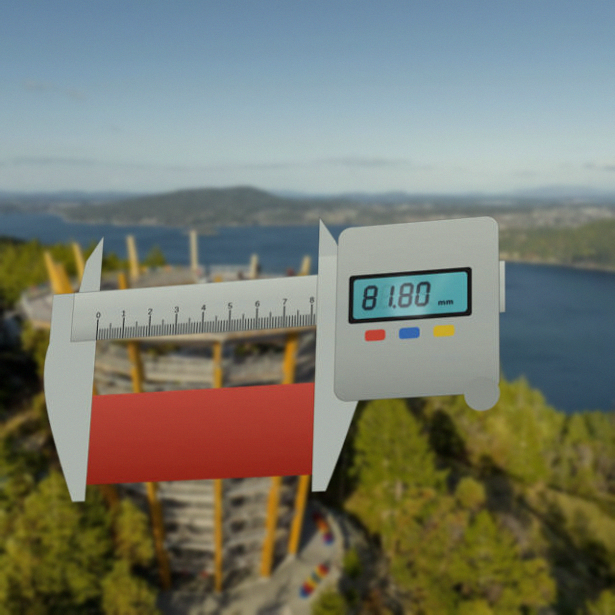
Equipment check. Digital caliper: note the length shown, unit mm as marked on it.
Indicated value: 81.80 mm
